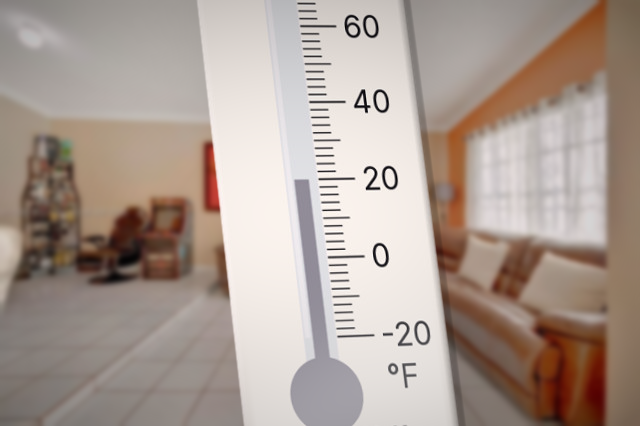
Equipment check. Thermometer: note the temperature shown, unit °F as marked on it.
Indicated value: 20 °F
